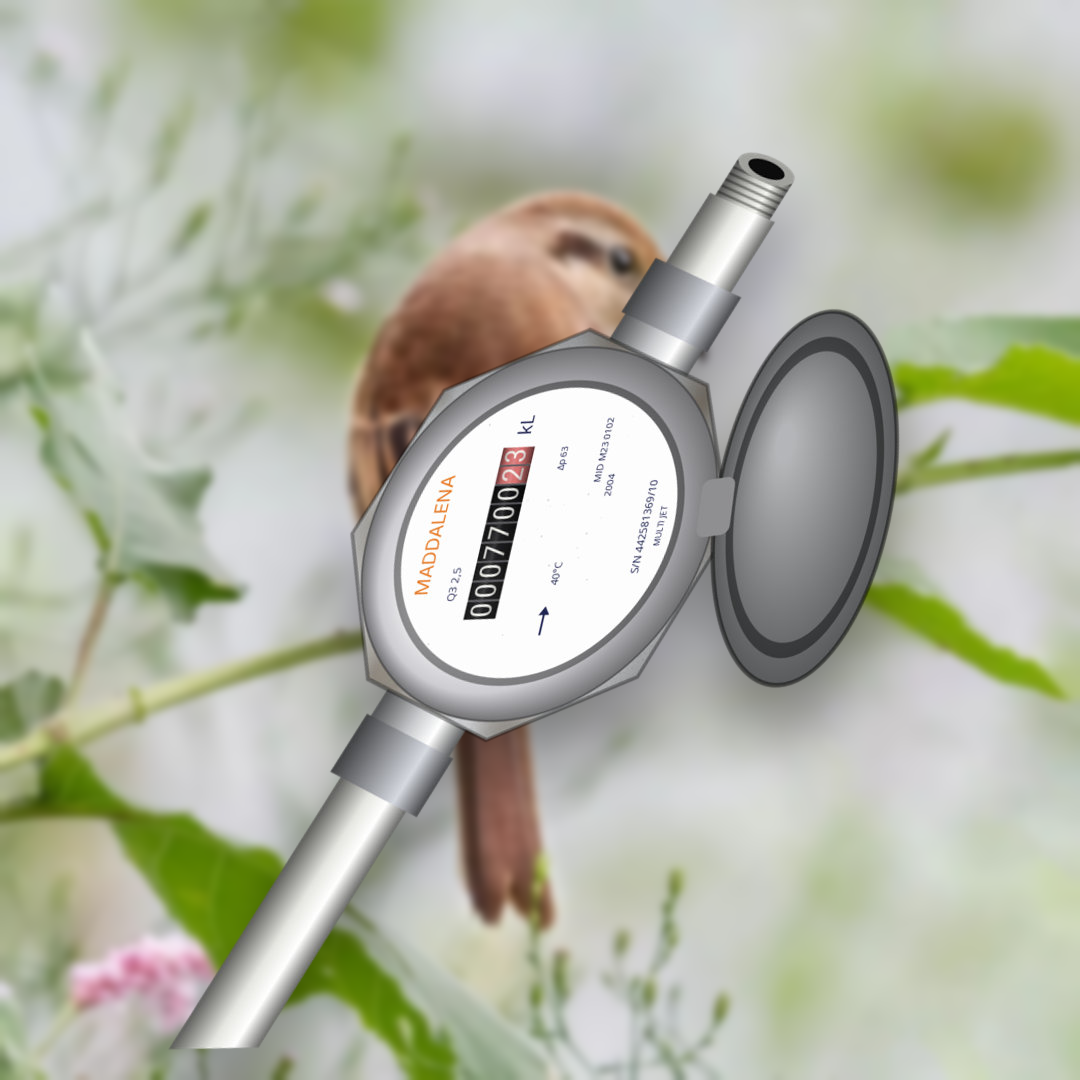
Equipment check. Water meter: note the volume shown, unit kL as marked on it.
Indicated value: 7700.23 kL
